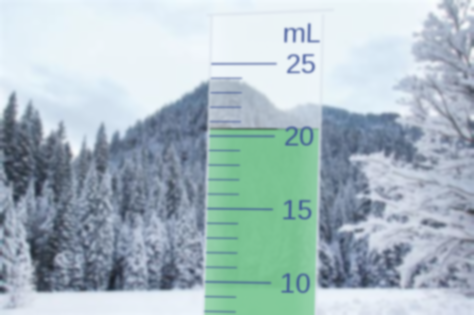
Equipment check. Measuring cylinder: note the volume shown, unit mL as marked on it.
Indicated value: 20.5 mL
